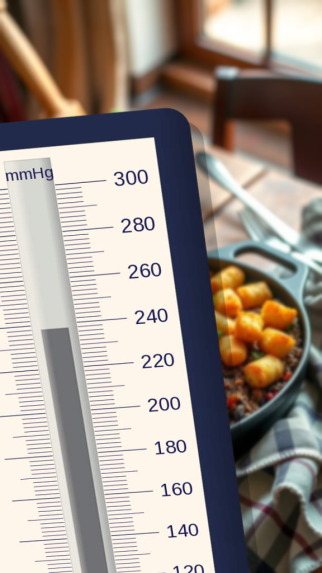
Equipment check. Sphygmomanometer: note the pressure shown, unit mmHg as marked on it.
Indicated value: 238 mmHg
